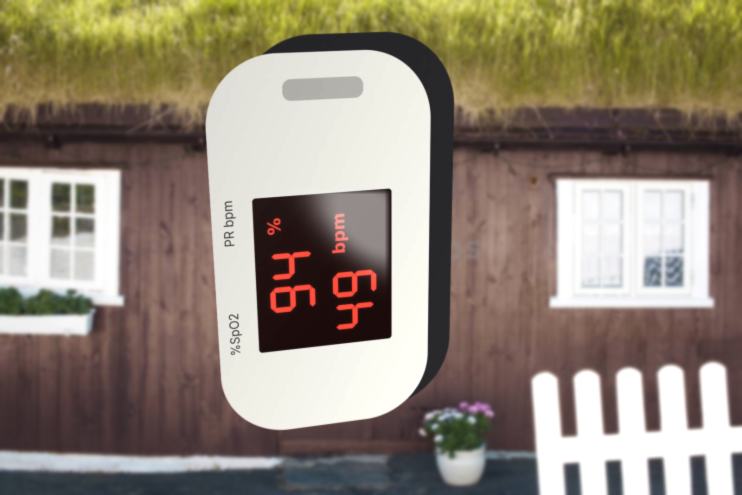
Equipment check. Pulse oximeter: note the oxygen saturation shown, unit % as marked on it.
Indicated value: 94 %
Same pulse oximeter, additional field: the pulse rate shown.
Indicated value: 49 bpm
